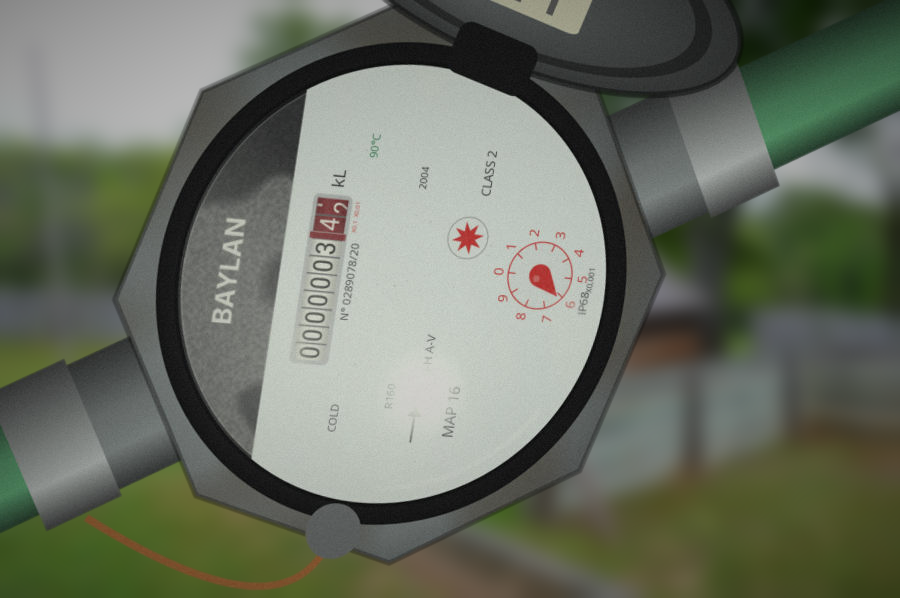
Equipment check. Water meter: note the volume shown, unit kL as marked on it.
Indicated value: 3.416 kL
